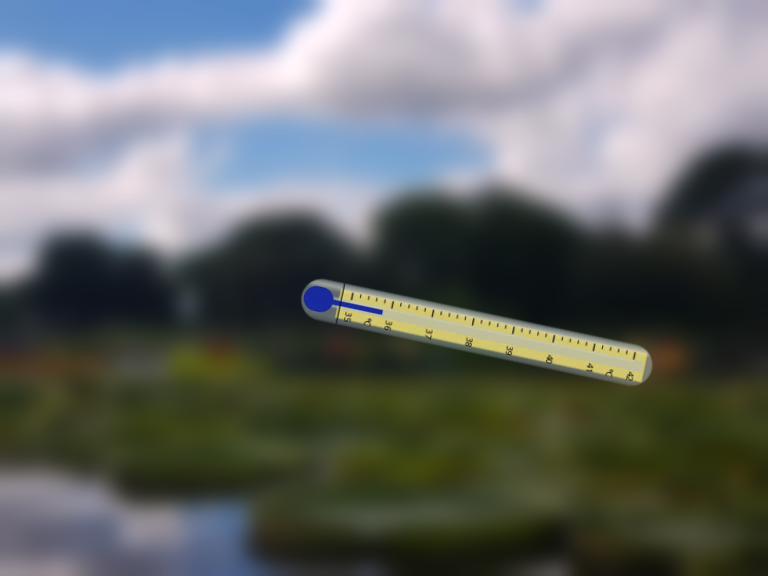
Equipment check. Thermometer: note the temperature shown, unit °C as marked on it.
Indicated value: 35.8 °C
